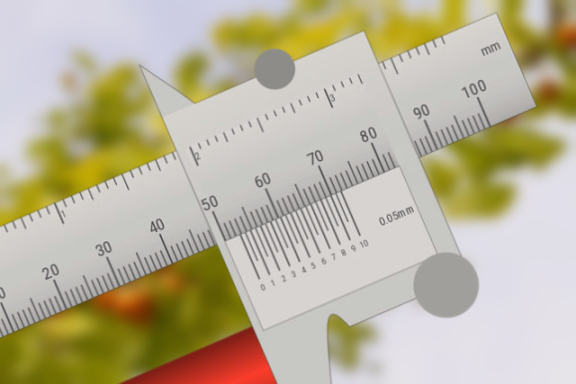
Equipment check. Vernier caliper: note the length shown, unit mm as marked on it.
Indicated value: 52.8 mm
